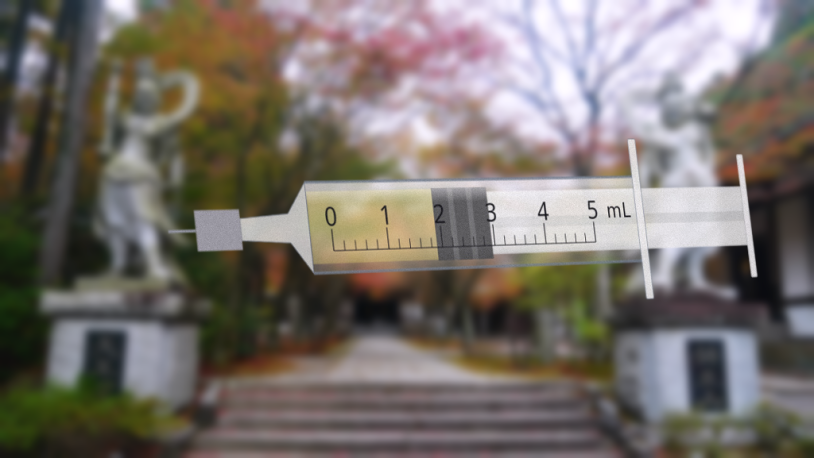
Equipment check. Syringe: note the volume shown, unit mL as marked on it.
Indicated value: 1.9 mL
